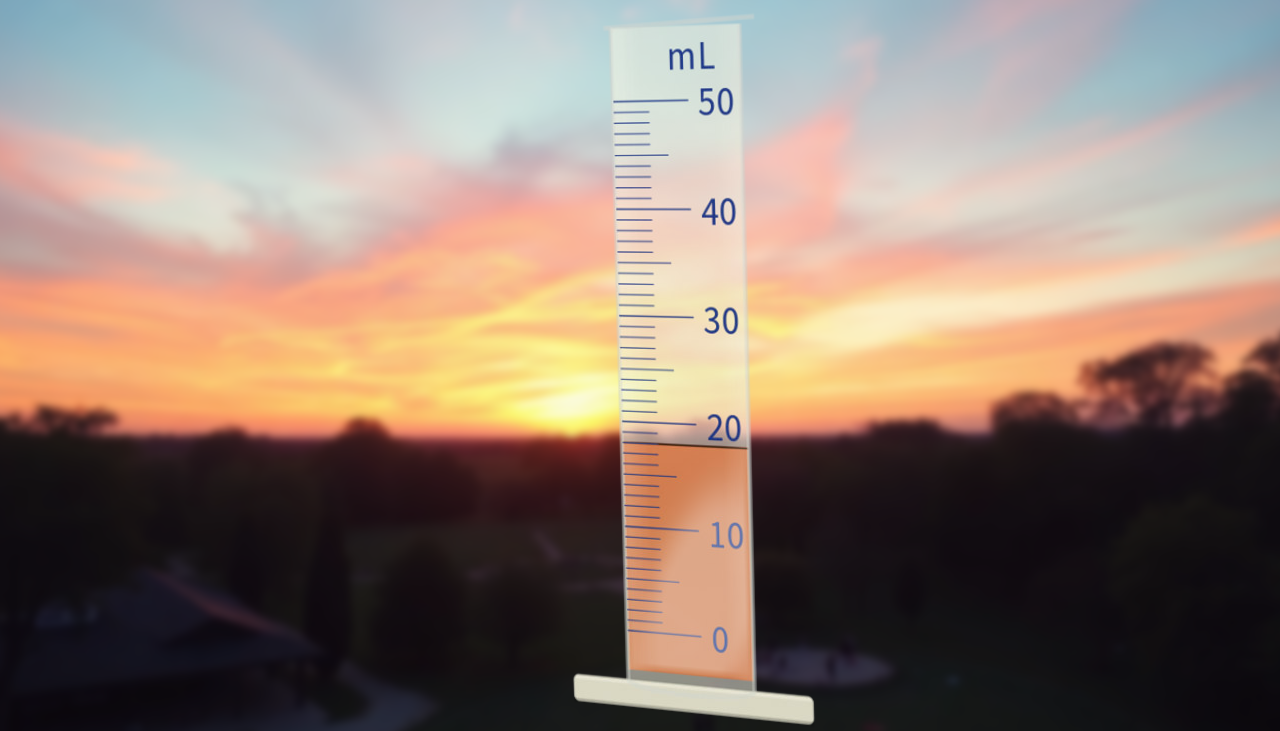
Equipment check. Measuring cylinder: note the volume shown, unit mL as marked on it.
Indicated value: 18 mL
